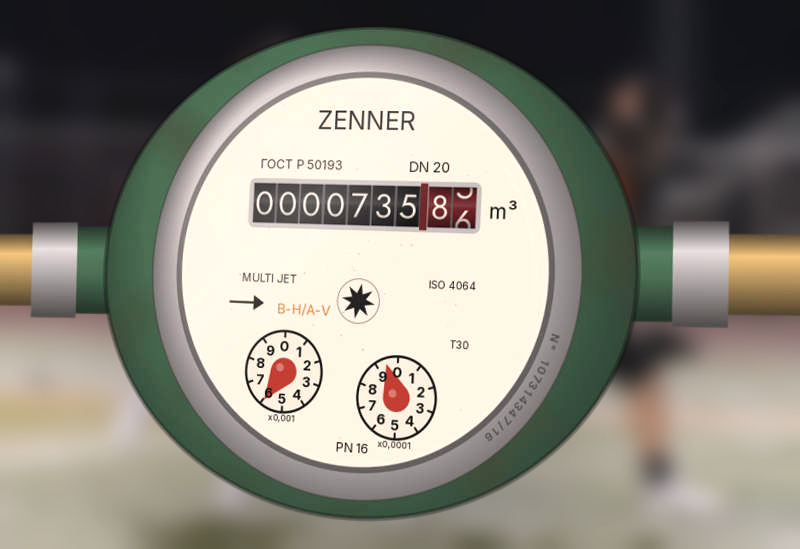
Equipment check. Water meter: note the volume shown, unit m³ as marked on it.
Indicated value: 735.8559 m³
